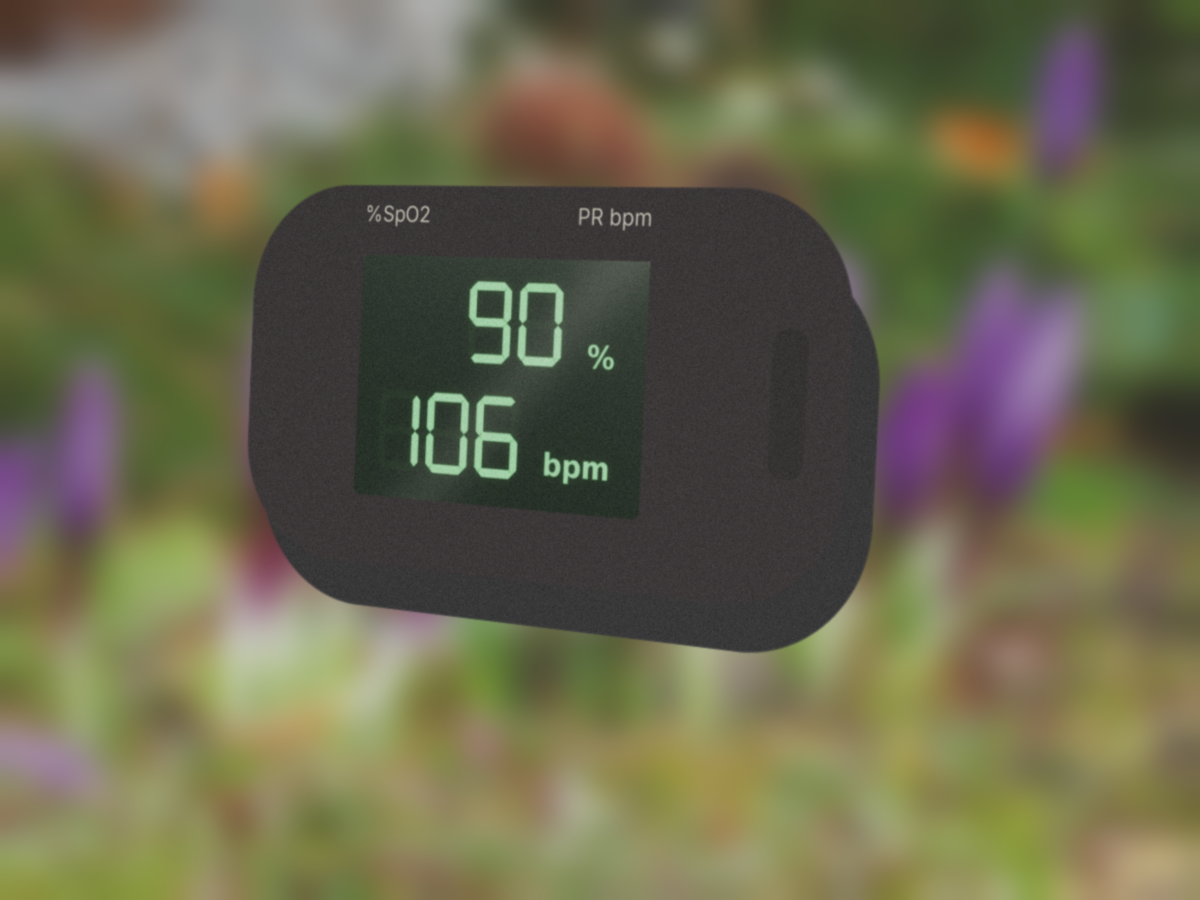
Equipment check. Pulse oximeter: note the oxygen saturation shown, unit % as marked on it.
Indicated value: 90 %
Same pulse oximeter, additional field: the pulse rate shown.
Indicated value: 106 bpm
